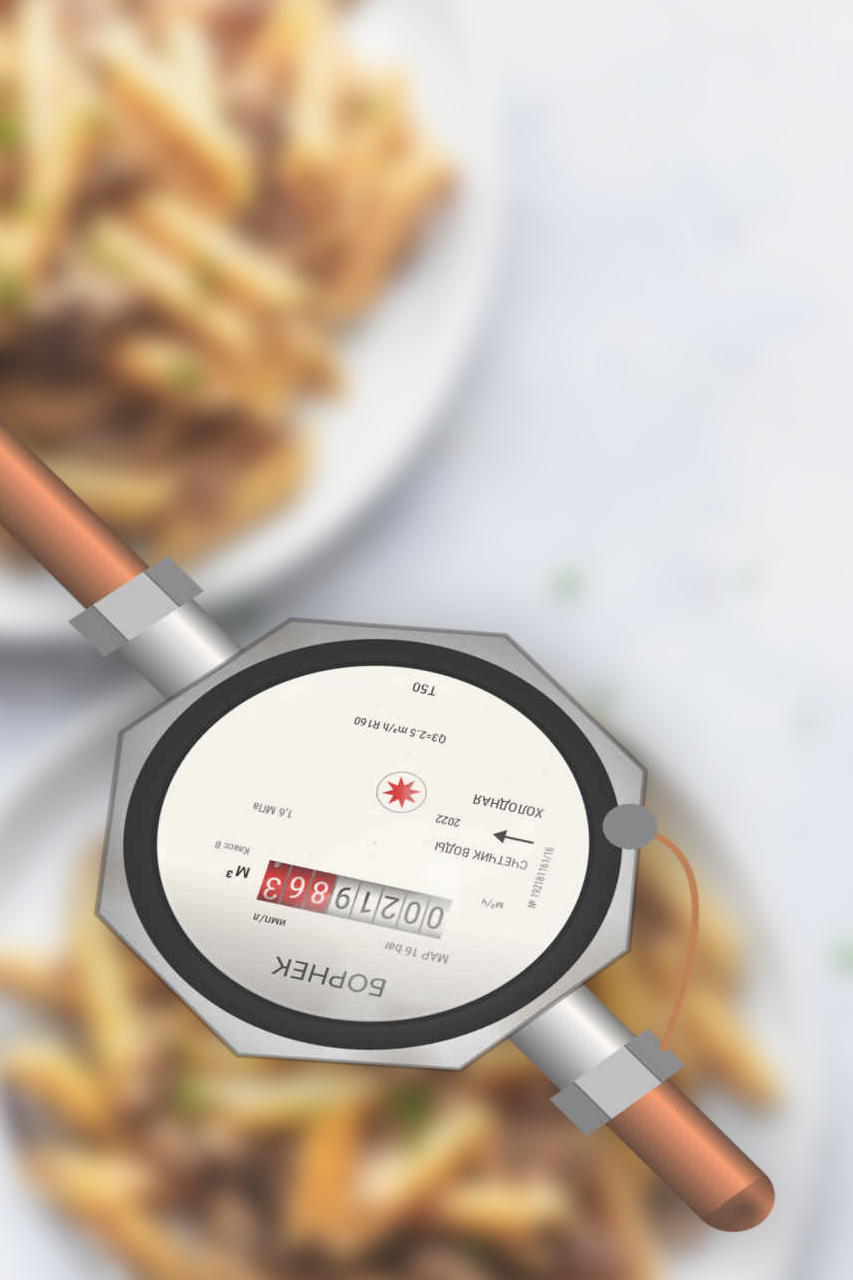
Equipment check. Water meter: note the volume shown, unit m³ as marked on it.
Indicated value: 219.863 m³
